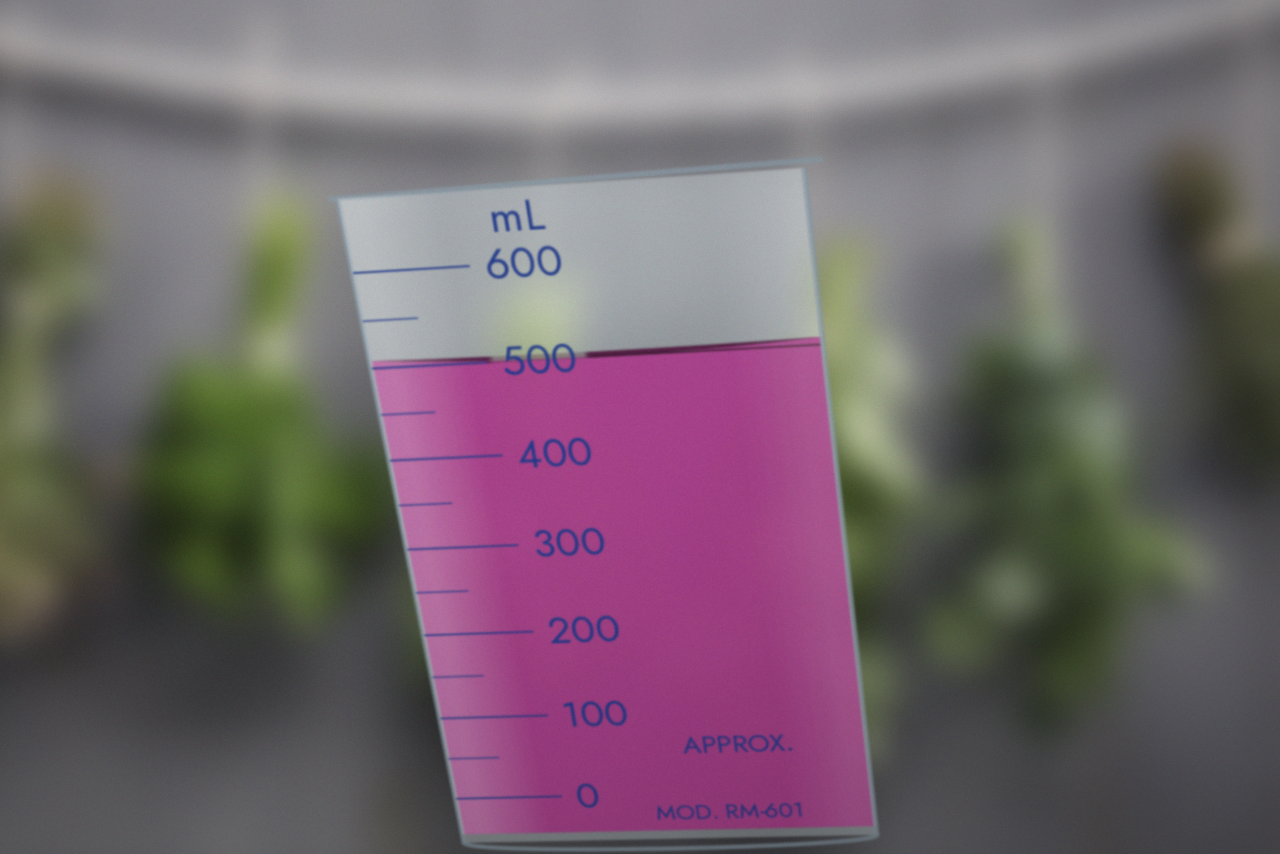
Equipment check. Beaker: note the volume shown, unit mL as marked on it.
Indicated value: 500 mL
